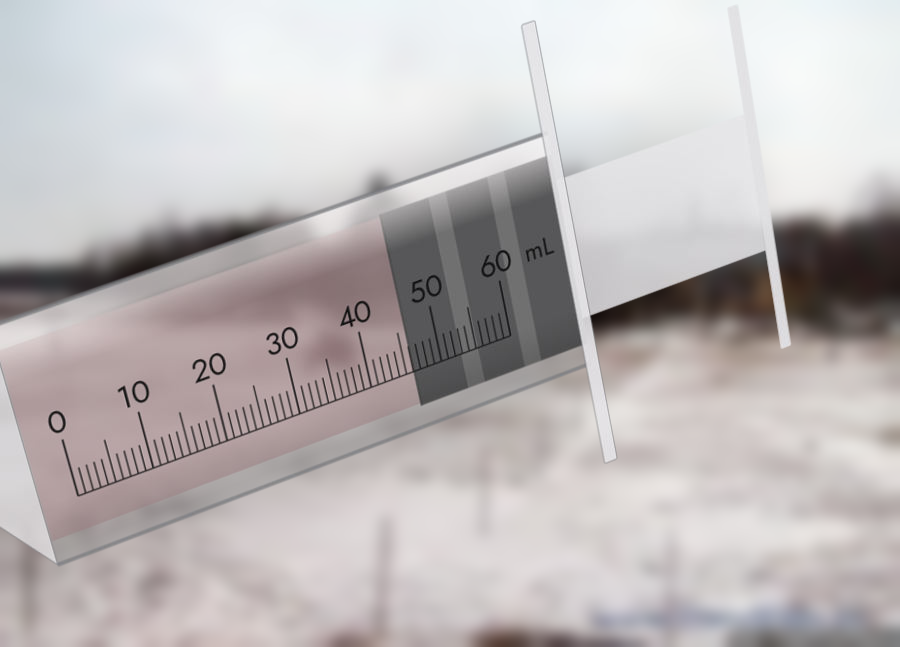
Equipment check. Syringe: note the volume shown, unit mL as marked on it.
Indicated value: 46 mL
